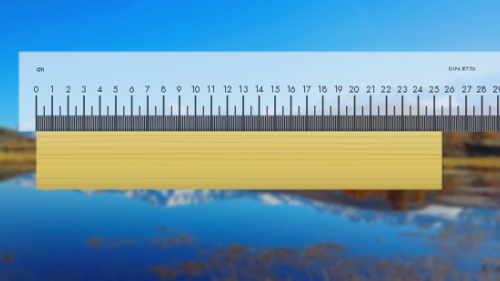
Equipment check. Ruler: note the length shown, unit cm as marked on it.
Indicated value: 25.5 cm
